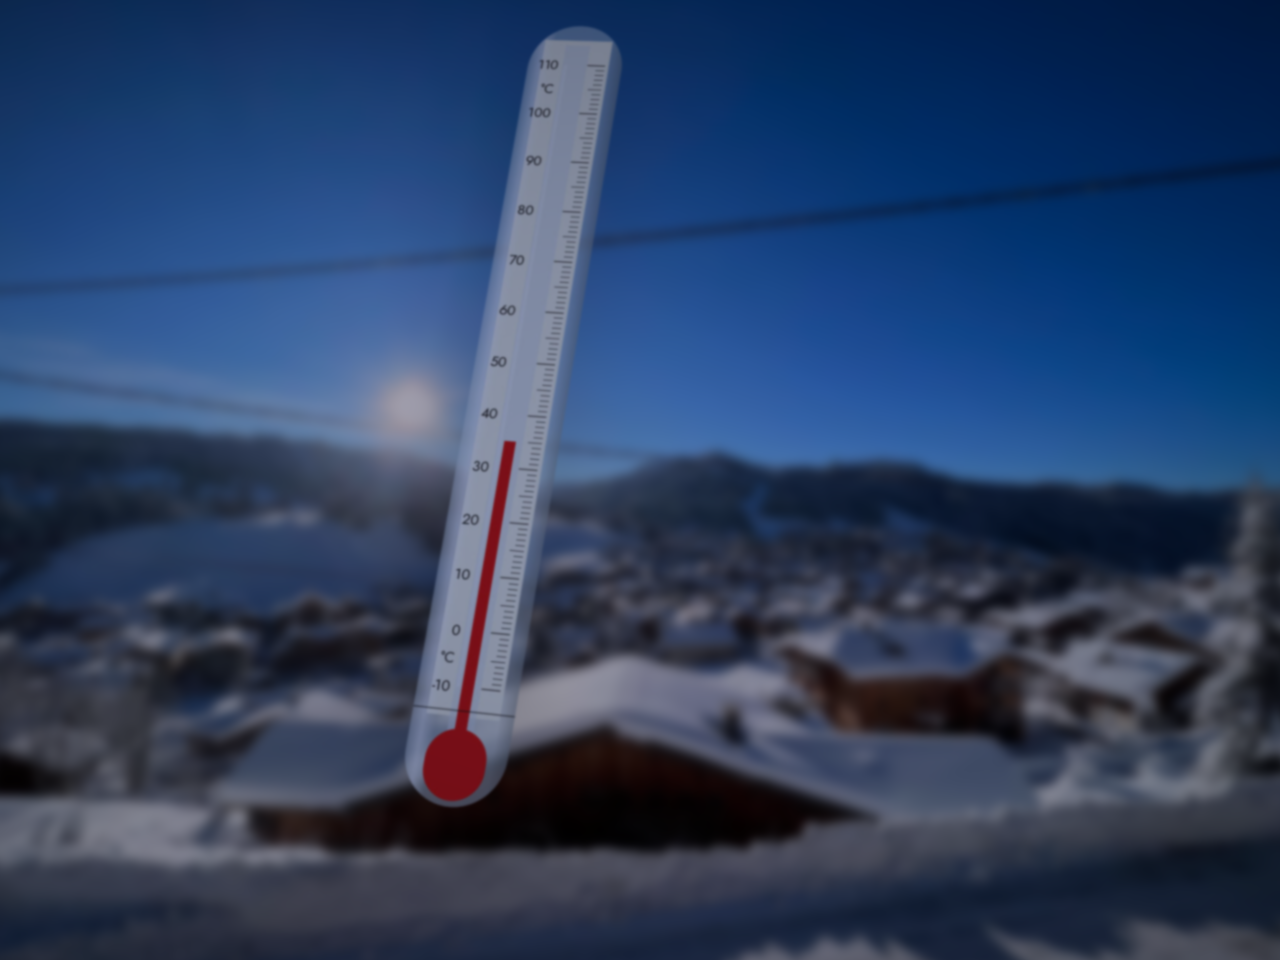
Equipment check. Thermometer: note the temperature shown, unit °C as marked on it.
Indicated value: 35 °C
